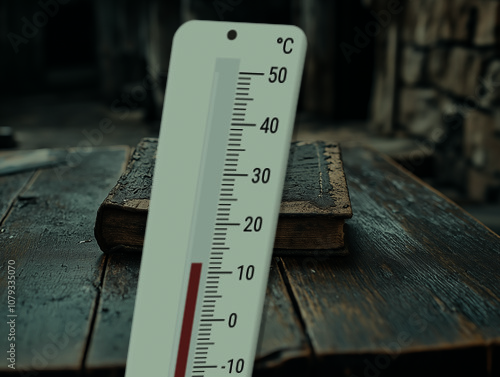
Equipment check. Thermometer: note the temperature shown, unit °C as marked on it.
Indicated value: 12 °C
